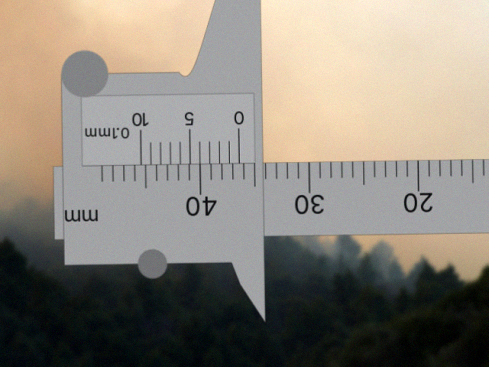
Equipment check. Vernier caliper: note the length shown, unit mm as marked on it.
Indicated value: 36.4 mm
